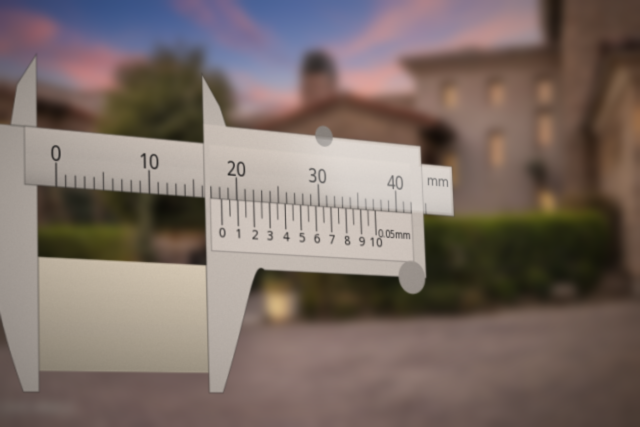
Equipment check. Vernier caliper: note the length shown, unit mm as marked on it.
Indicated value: 18.2 mm
